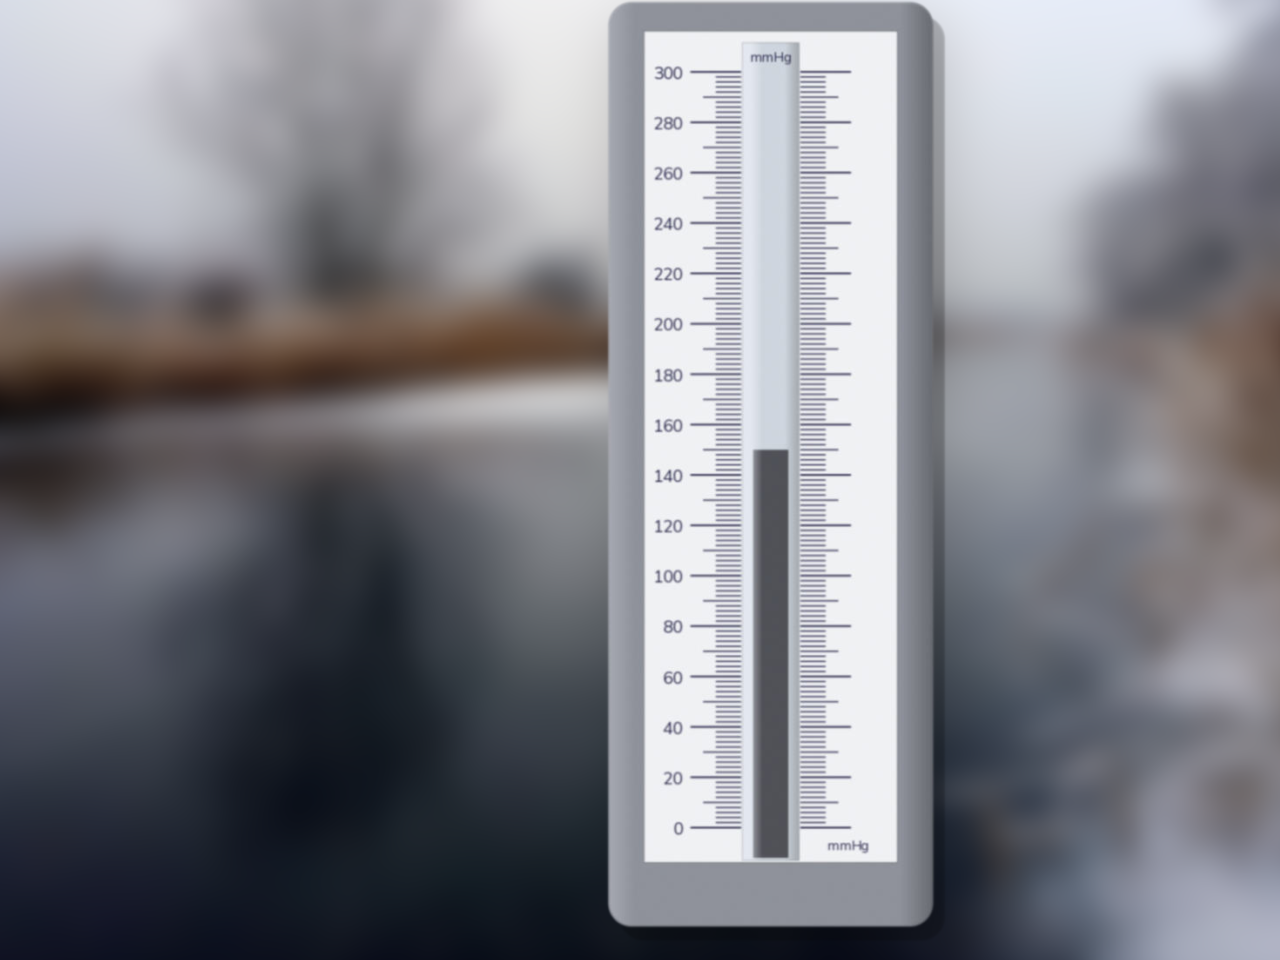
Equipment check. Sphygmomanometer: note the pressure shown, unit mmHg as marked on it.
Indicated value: 150 mmHg
